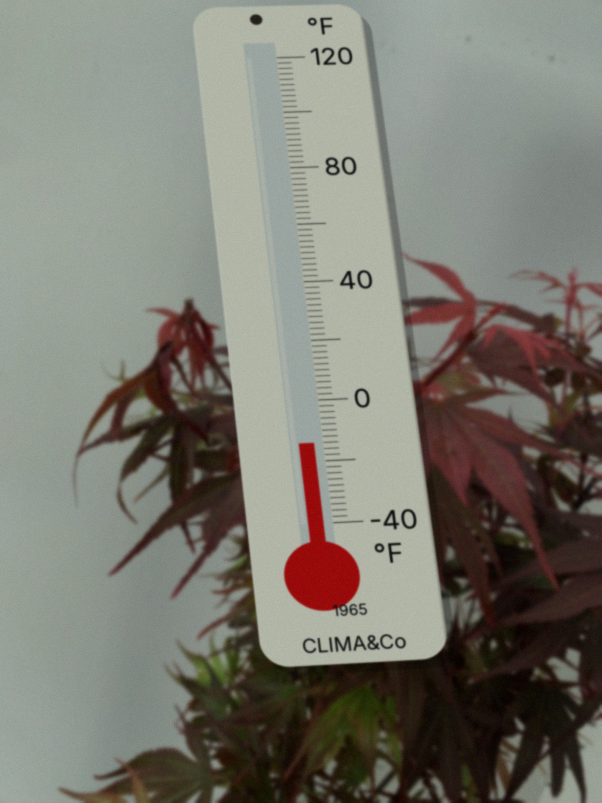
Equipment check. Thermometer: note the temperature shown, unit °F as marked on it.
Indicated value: -14 °F
